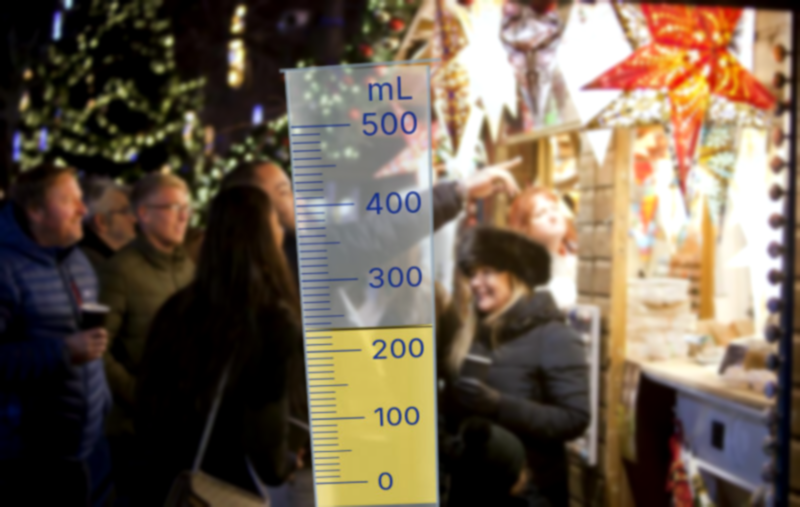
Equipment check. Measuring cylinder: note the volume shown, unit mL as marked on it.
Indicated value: 230 mL
